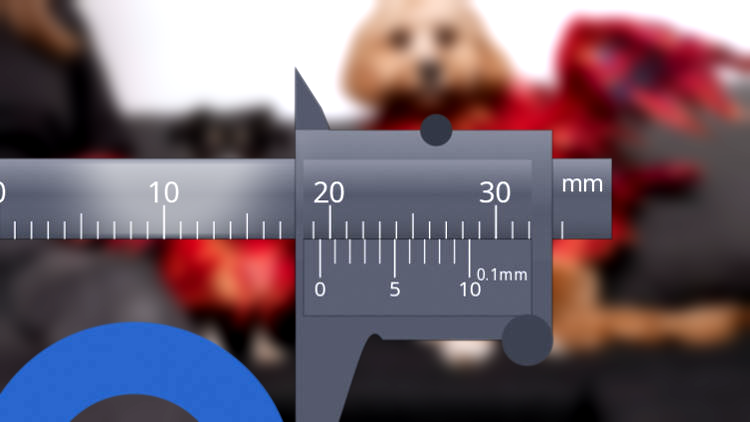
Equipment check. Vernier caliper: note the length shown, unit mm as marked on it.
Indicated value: 19.4 mm
